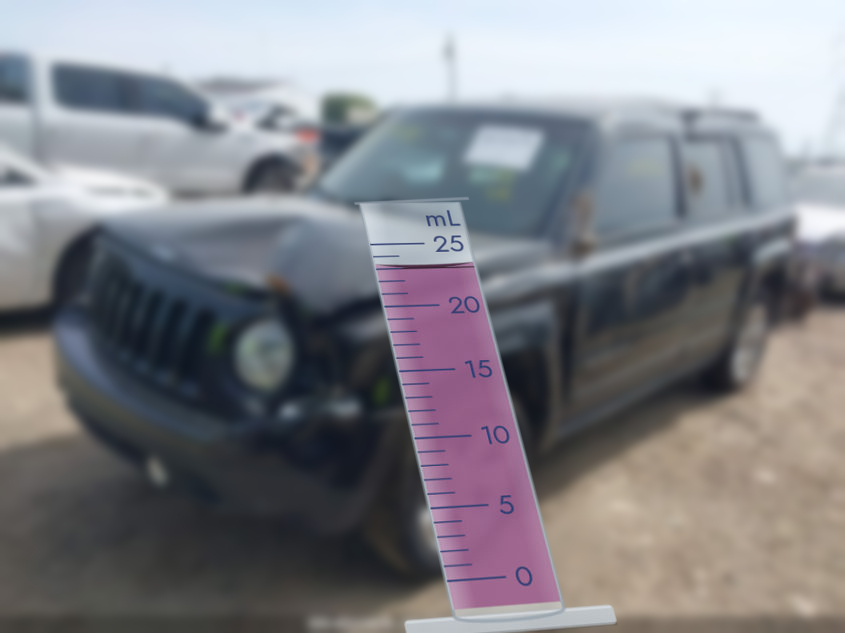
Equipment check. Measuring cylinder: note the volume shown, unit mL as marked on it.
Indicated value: 23 mL
